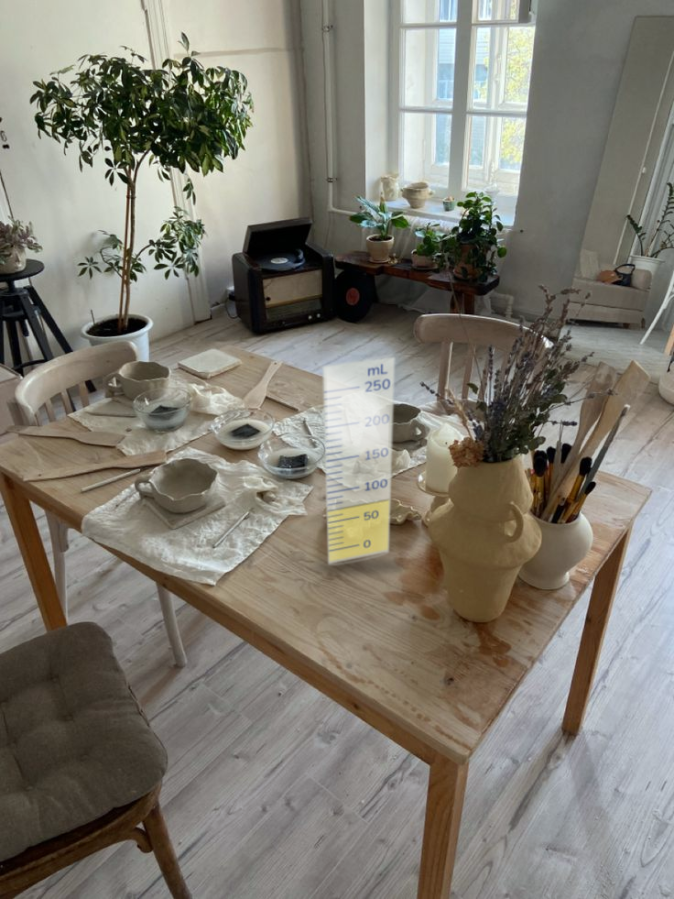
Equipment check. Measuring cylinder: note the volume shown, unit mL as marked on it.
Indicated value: 70 mL
